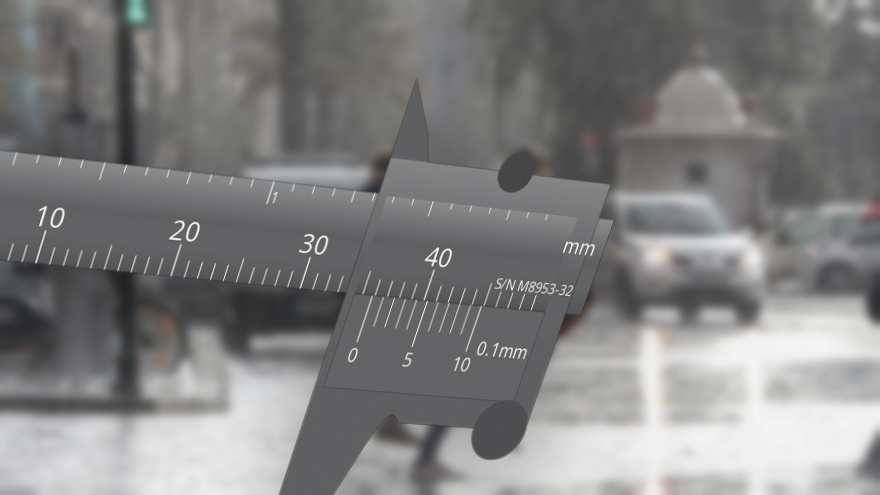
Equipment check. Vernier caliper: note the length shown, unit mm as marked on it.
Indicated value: 35.8 mm
